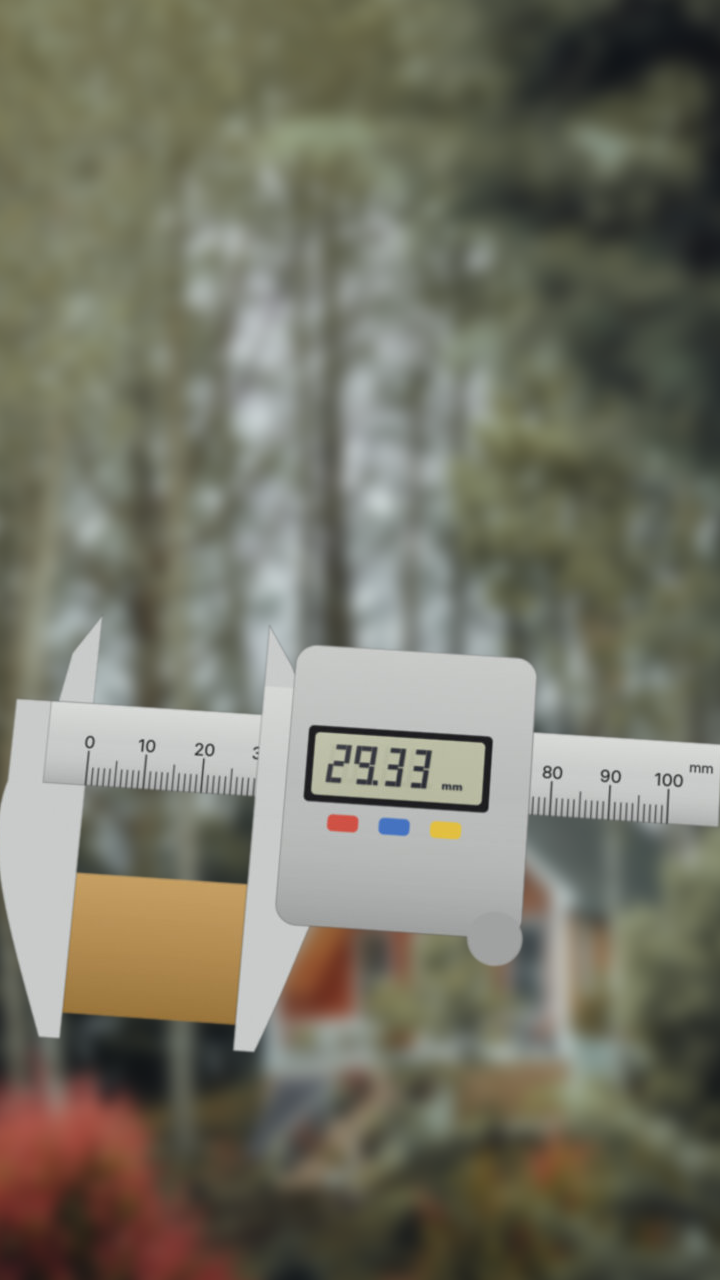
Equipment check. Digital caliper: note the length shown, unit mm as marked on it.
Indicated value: 29.33 mm
